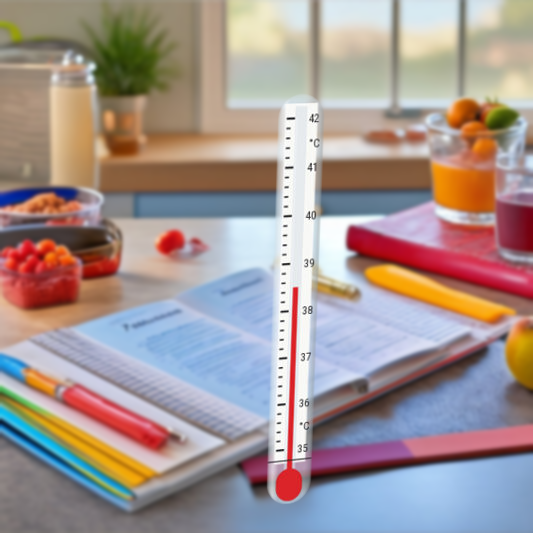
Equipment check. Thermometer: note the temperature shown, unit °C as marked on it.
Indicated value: 38.5 °C
